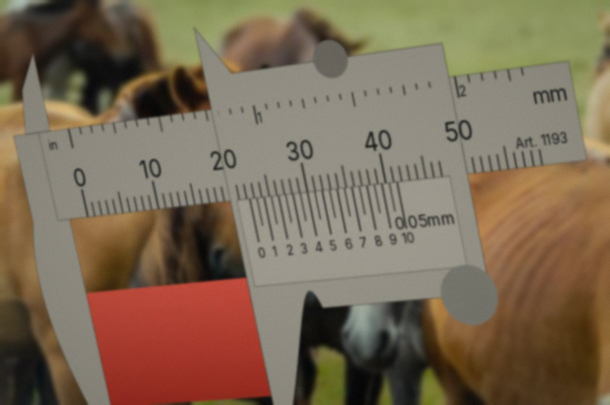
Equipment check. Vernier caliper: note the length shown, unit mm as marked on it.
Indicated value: 22.4 mm
